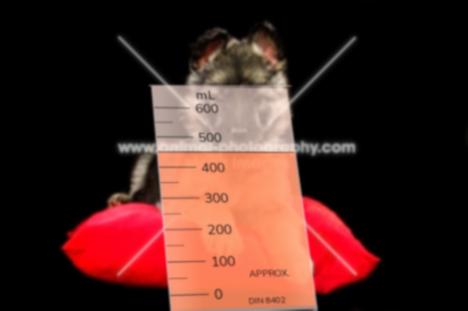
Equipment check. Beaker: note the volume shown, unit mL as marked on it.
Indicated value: 450 mL
